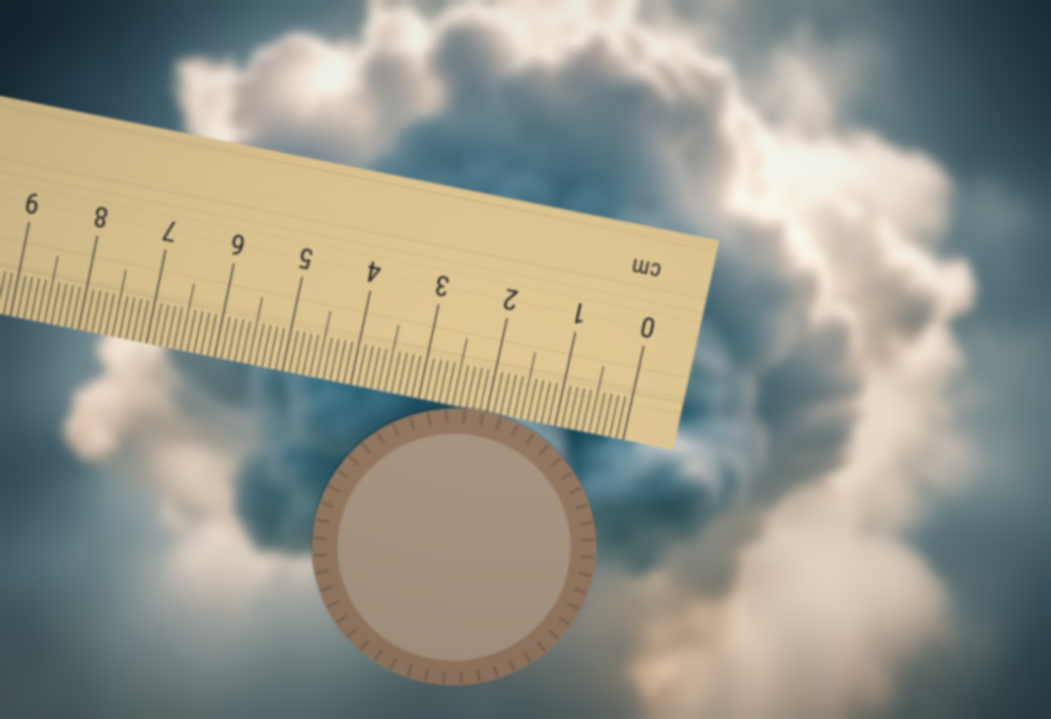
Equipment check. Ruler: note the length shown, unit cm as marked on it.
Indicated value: 4.1 cm
